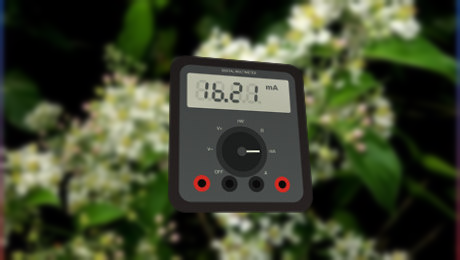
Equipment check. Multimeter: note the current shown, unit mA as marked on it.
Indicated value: 16.21 mA
